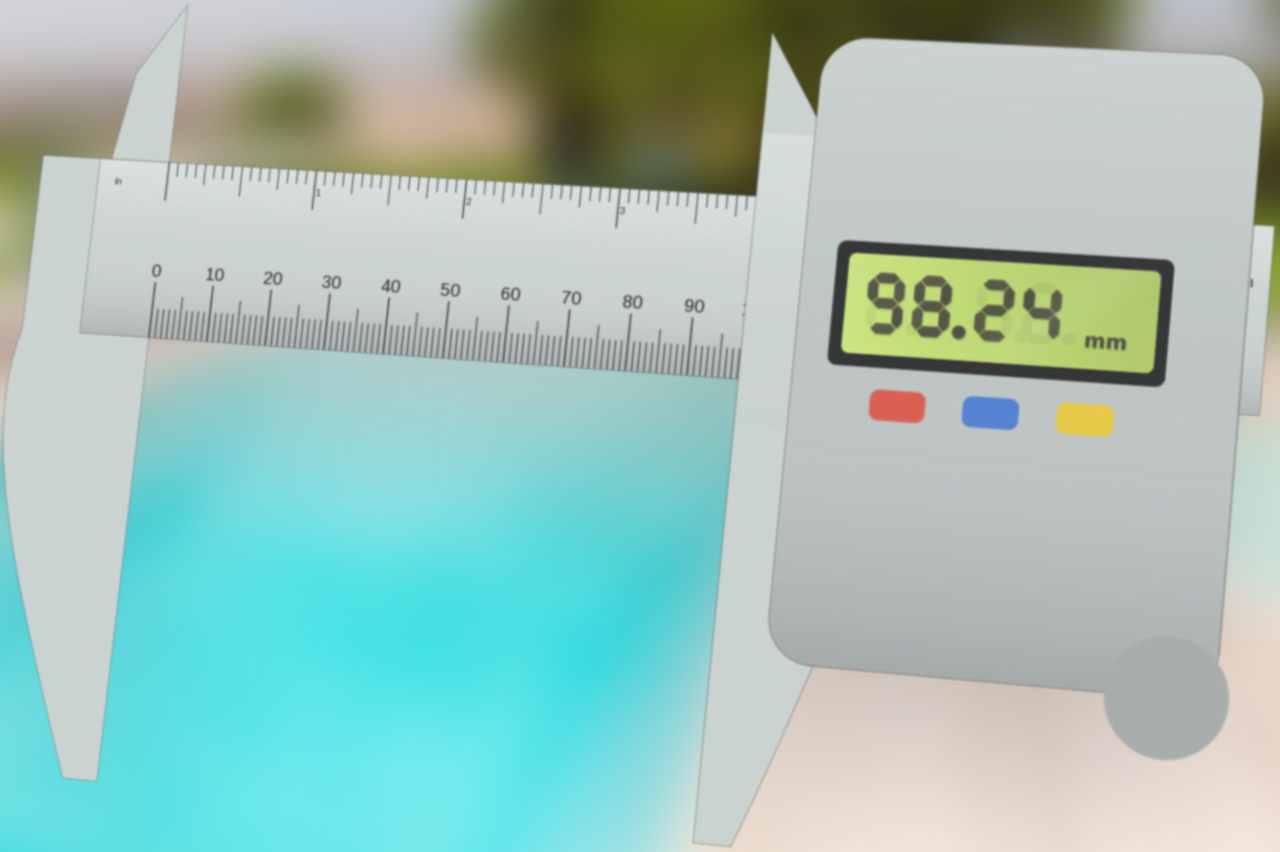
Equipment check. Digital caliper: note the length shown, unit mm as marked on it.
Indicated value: 98.24 mm
